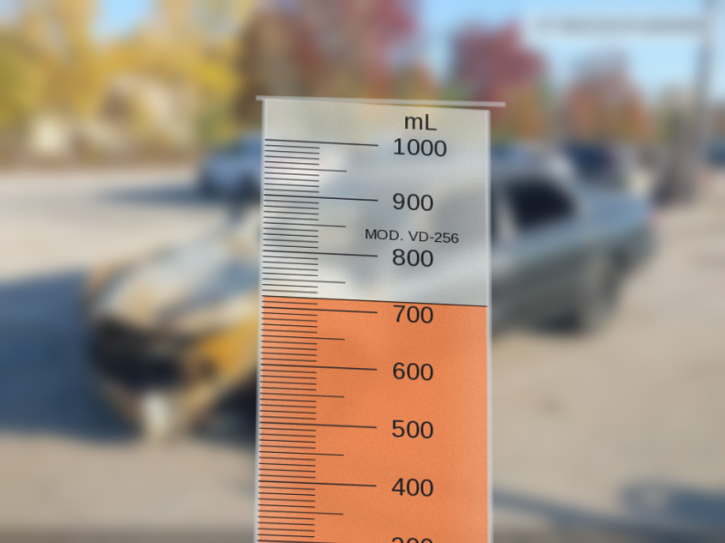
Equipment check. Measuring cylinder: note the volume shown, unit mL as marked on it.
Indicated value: 720 mL
